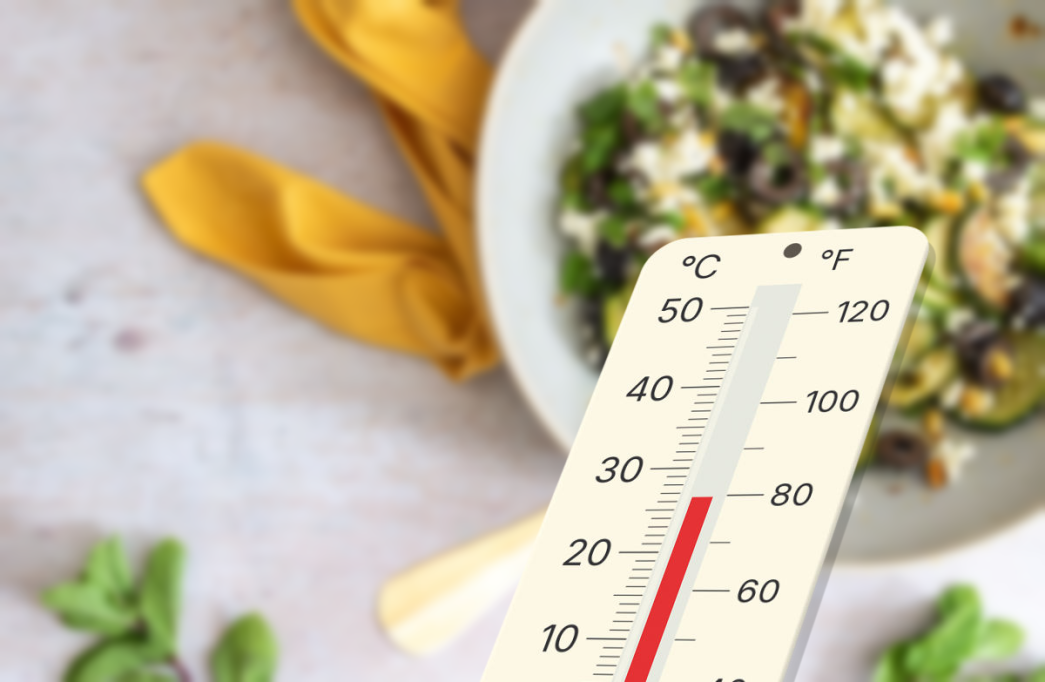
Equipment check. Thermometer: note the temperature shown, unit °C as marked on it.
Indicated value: 26.5 °C
